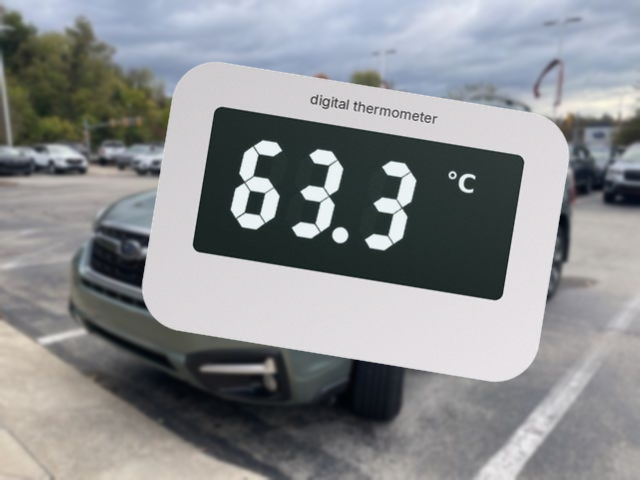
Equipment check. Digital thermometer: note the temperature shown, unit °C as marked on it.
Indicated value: 63.3 °C
